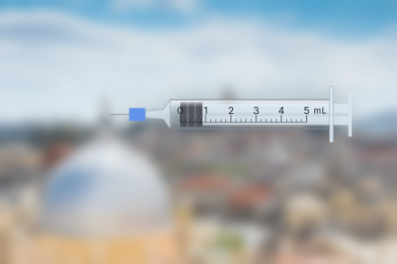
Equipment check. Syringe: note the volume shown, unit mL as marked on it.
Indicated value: 0 mL
